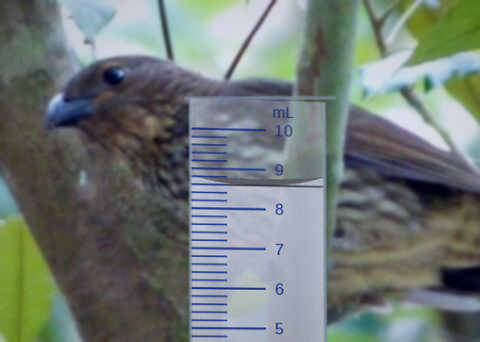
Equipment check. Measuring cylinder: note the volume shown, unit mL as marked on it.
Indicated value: 8.6 mL
